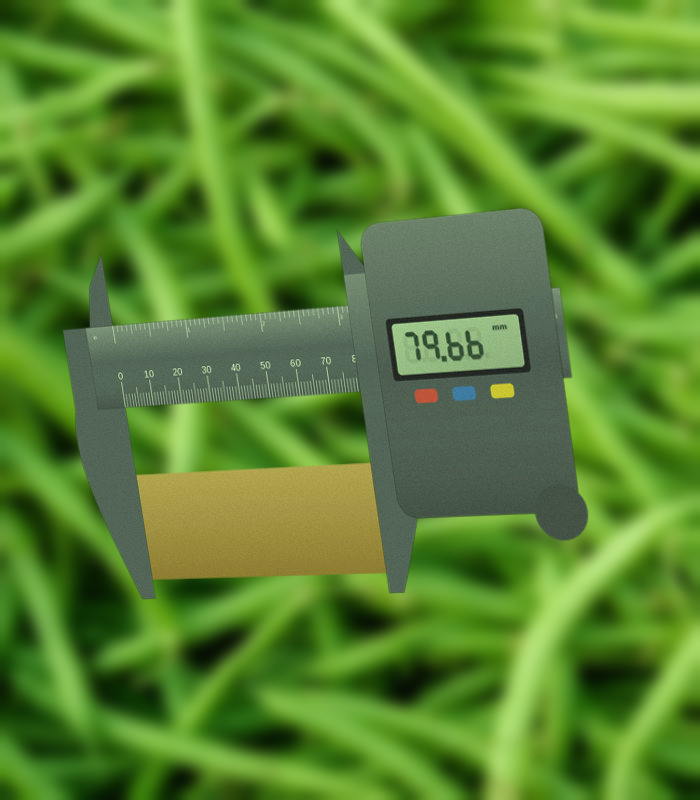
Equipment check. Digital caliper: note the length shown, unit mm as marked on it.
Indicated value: 79.66 mm
